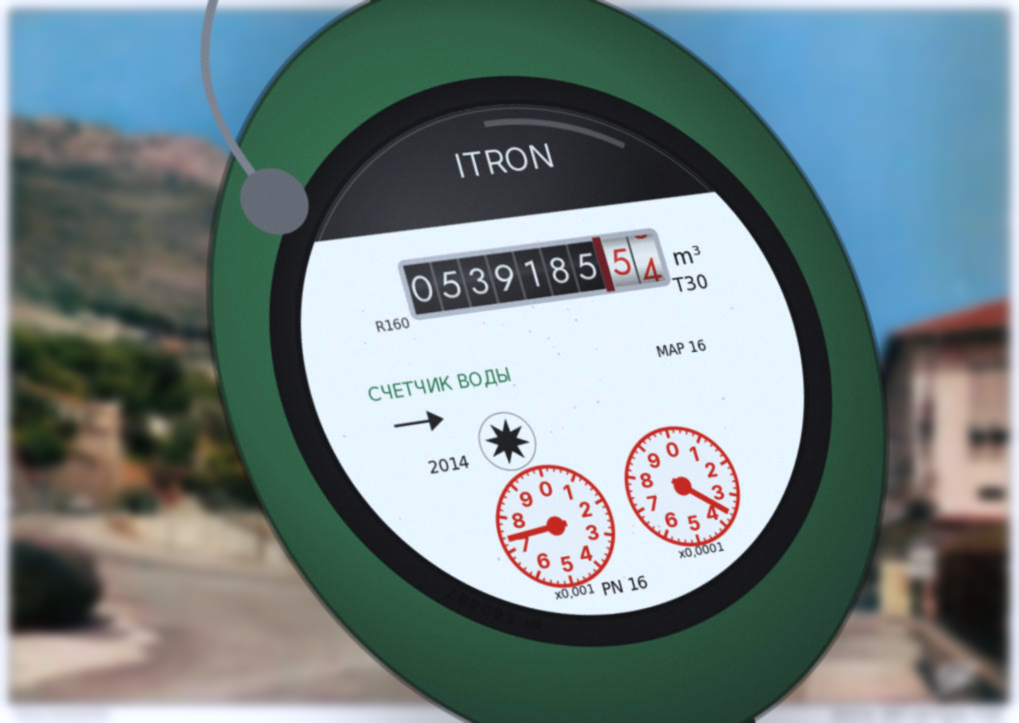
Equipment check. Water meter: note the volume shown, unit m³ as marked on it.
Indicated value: 539185.5373 m³
